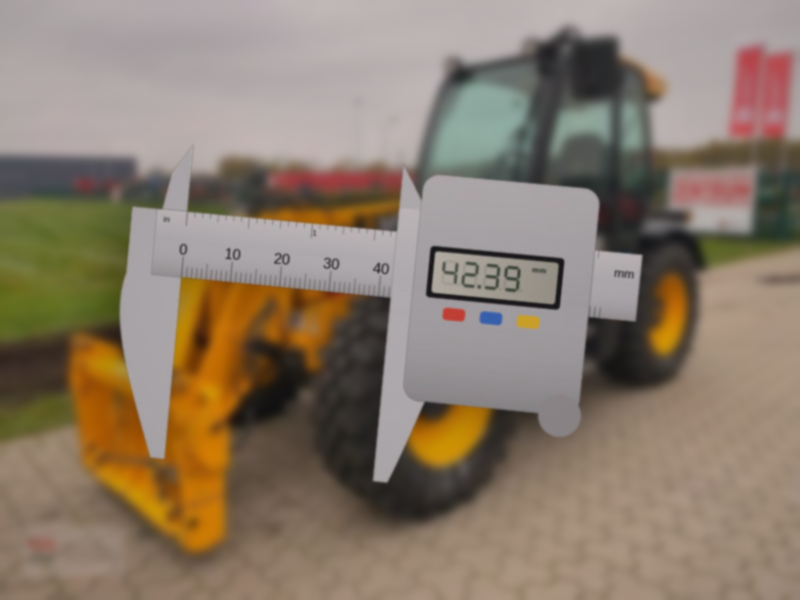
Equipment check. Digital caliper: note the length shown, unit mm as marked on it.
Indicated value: 42.39 mm
